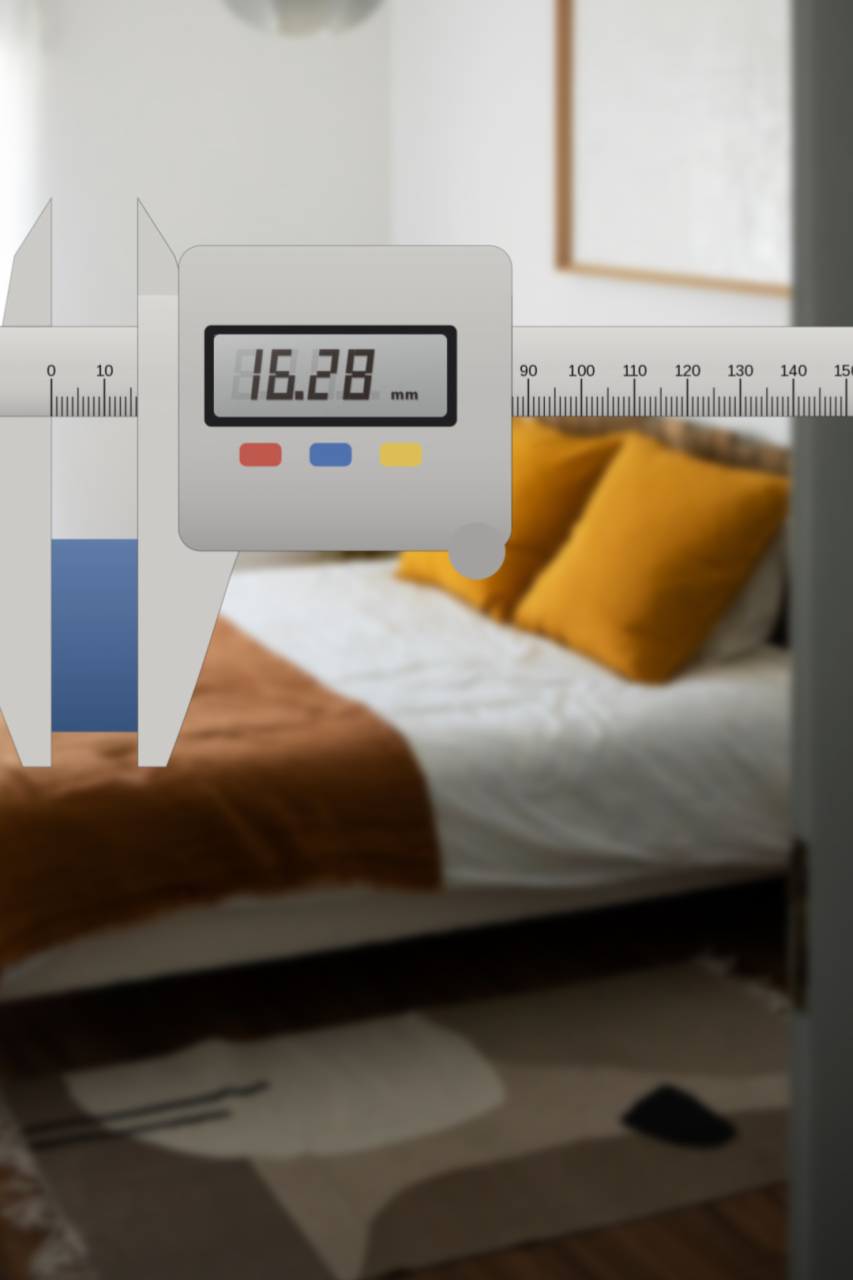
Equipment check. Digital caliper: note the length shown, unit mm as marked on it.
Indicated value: 16.28 mm
